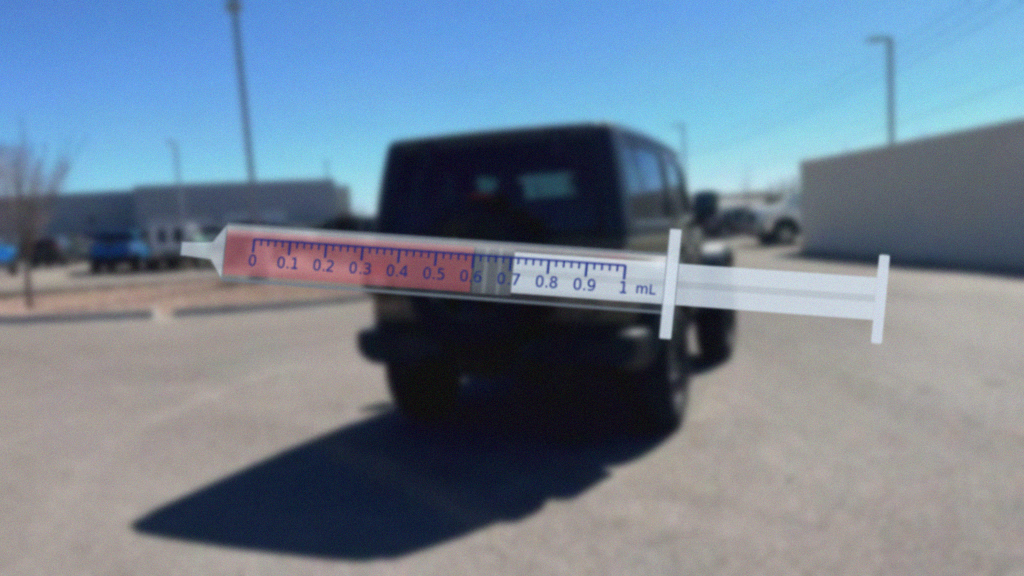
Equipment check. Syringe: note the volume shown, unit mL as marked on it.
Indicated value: 0.6 mL
